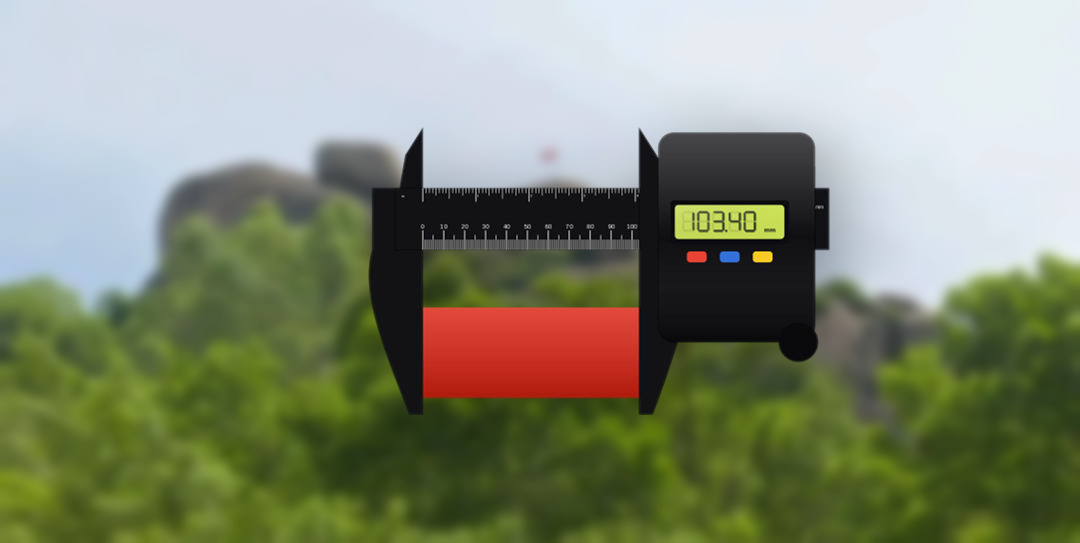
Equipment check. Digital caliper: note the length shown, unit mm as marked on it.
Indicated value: 103.40 mm
